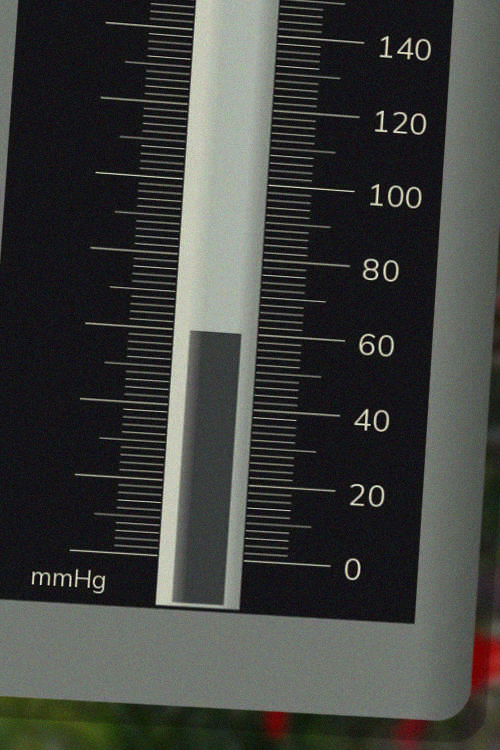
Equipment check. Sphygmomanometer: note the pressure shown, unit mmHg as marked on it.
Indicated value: 60 mmHg
